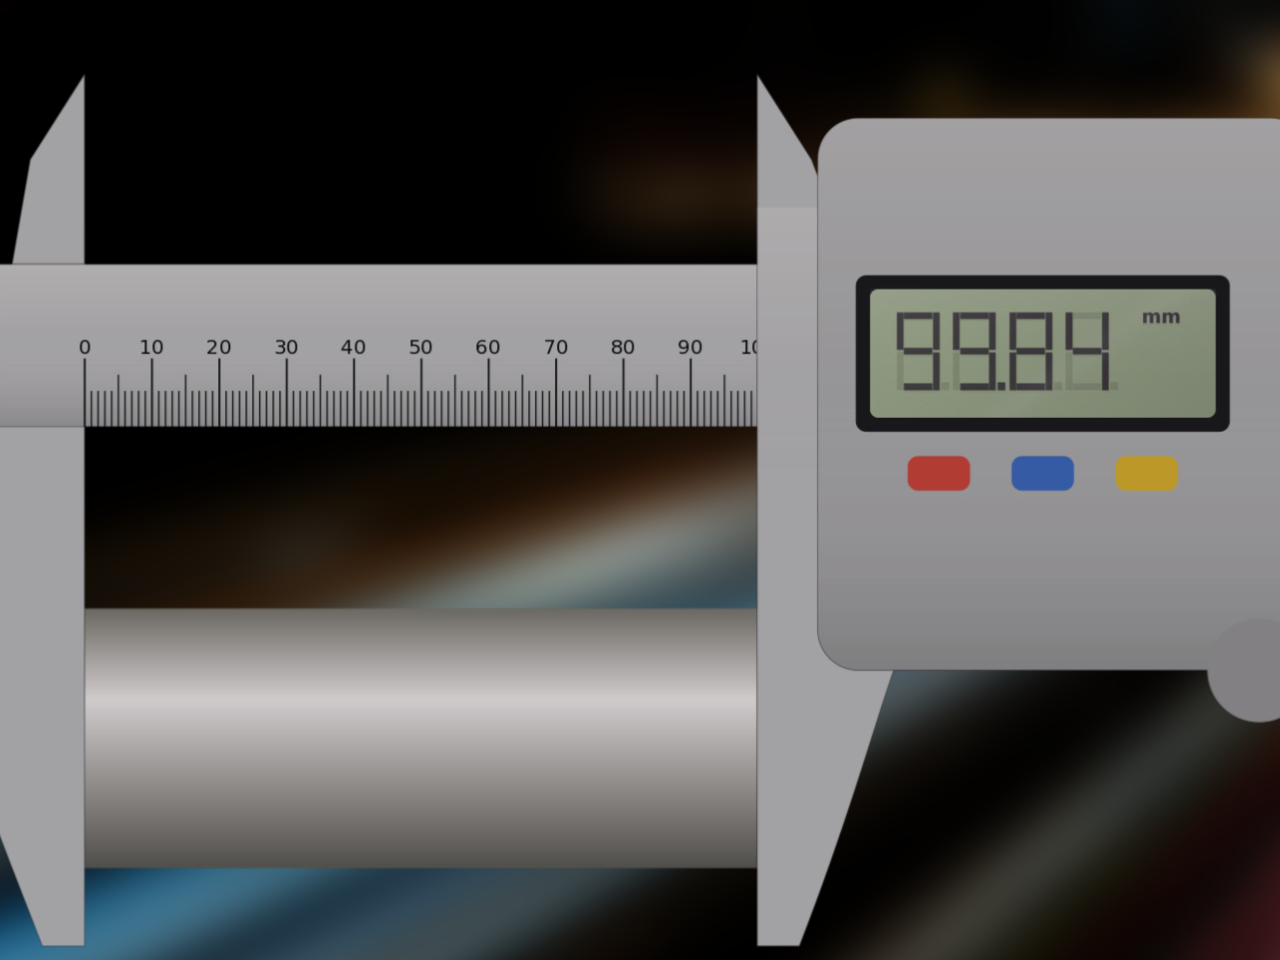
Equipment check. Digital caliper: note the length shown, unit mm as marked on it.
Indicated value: 99.84 mm
